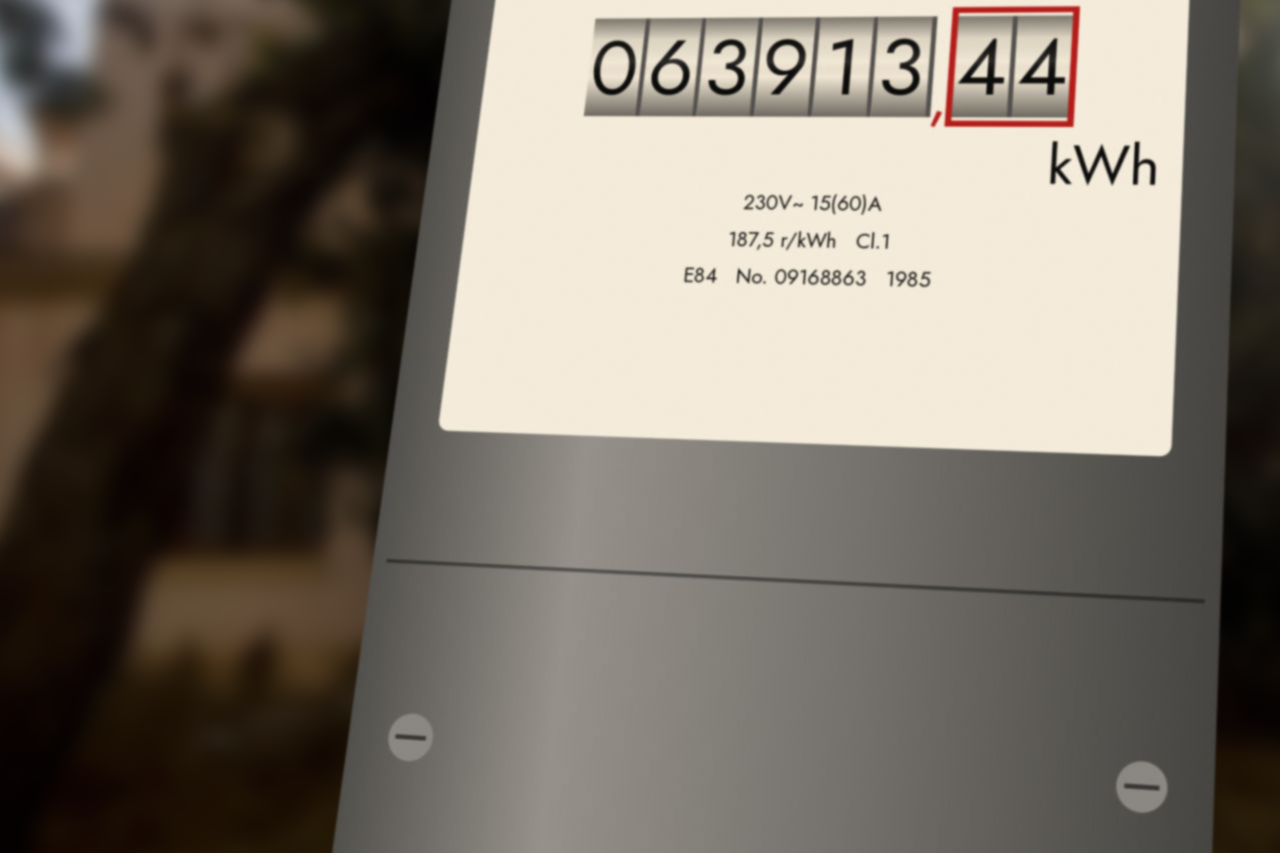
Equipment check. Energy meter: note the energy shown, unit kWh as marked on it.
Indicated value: 63913.44 kWh
